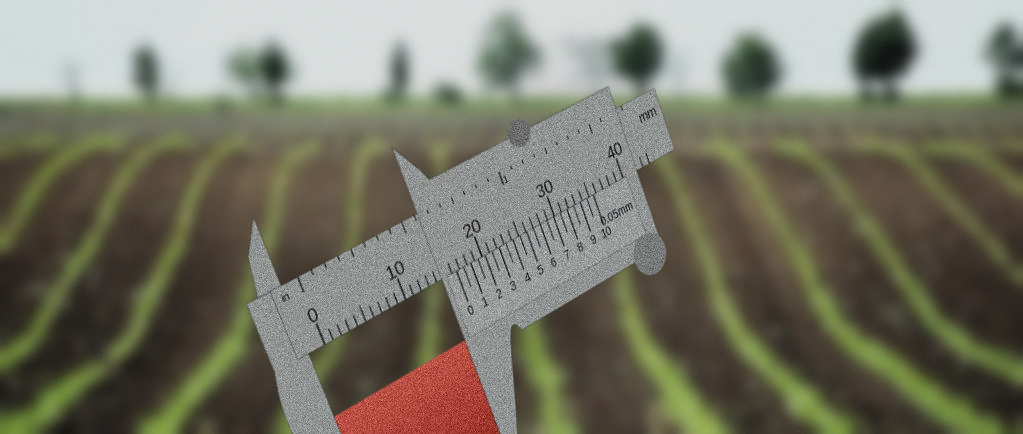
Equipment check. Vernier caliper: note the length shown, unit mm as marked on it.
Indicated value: 16.6 mm
